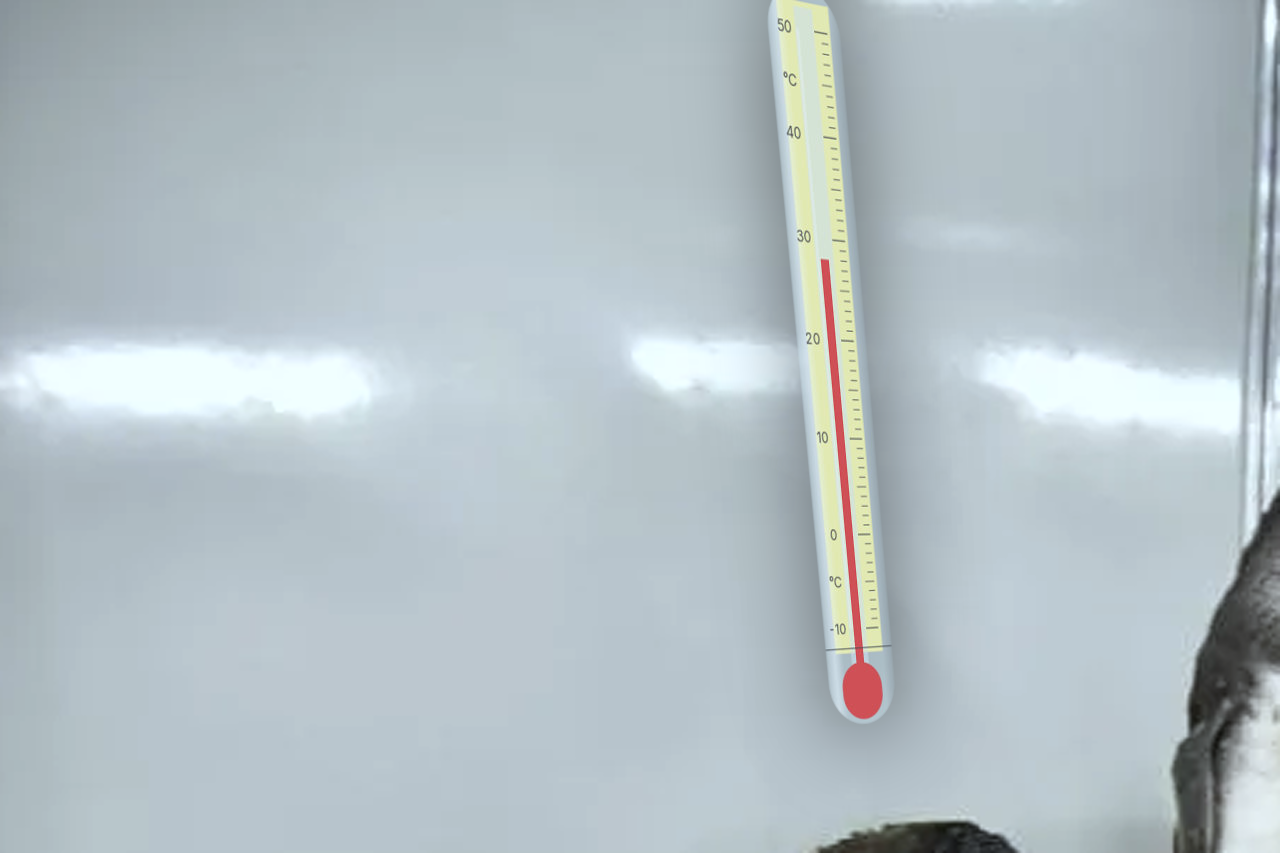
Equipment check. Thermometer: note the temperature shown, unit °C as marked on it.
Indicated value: 28 °C
